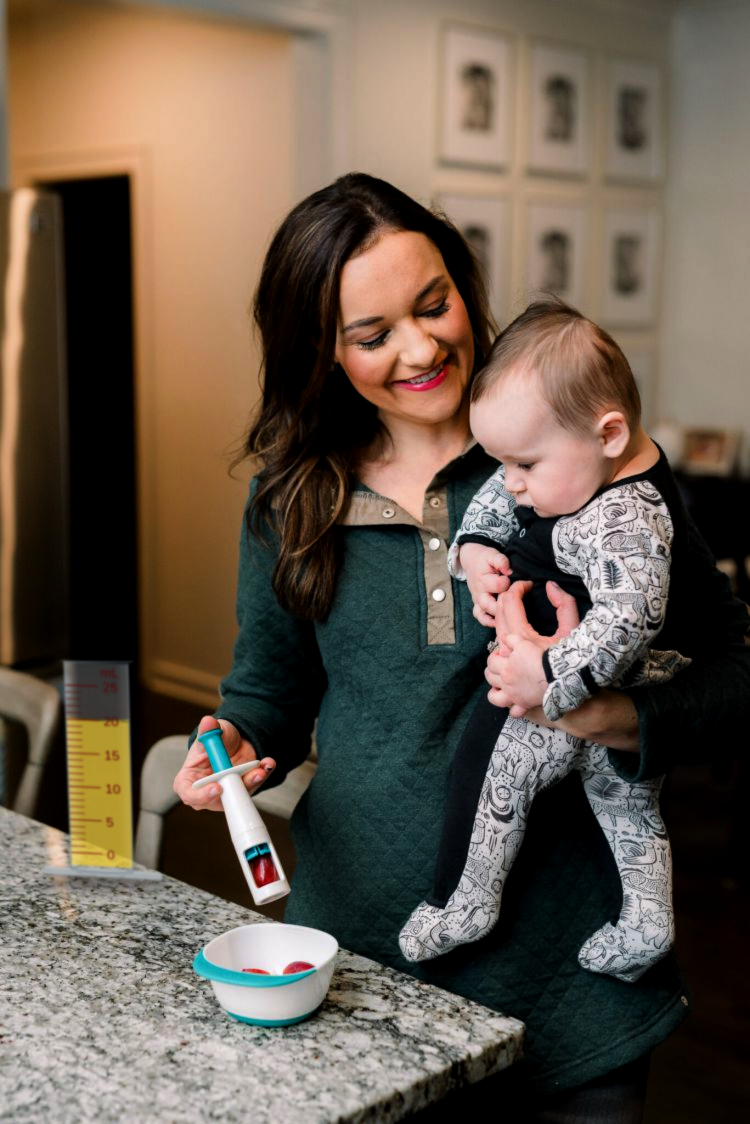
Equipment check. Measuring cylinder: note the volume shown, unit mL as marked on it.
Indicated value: 20 mL
